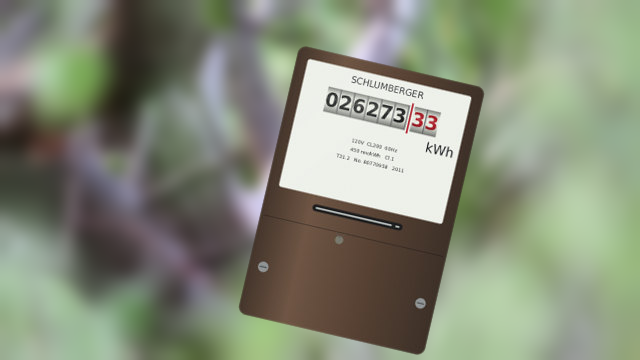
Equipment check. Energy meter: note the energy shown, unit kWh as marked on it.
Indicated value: 26273.33 kWh
